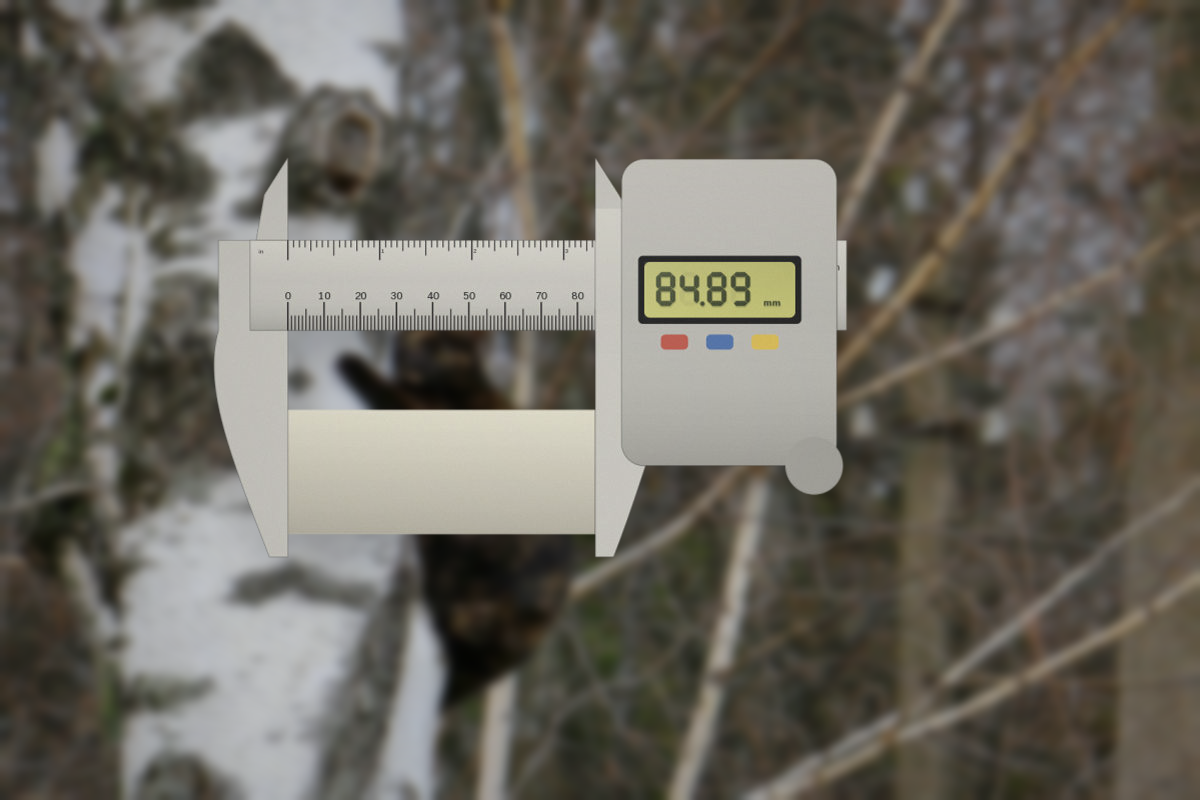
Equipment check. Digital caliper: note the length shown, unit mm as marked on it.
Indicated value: 84.89 mm
